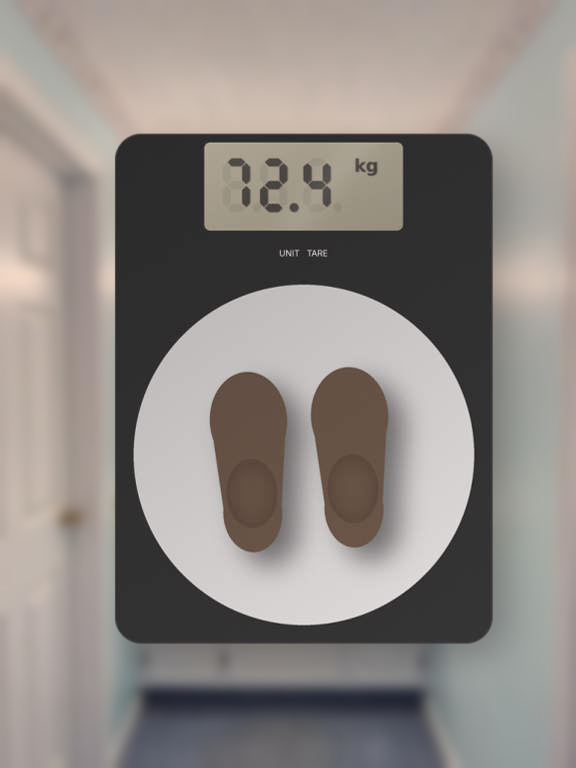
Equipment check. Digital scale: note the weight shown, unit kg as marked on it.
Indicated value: 72.4 kg
